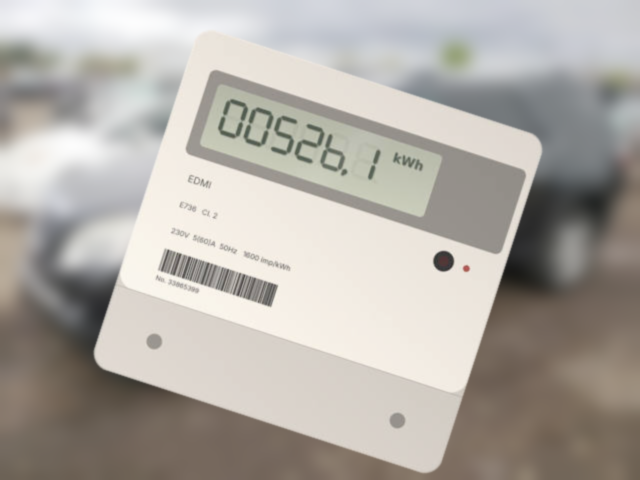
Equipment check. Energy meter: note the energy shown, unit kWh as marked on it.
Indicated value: 526.1 kWh
